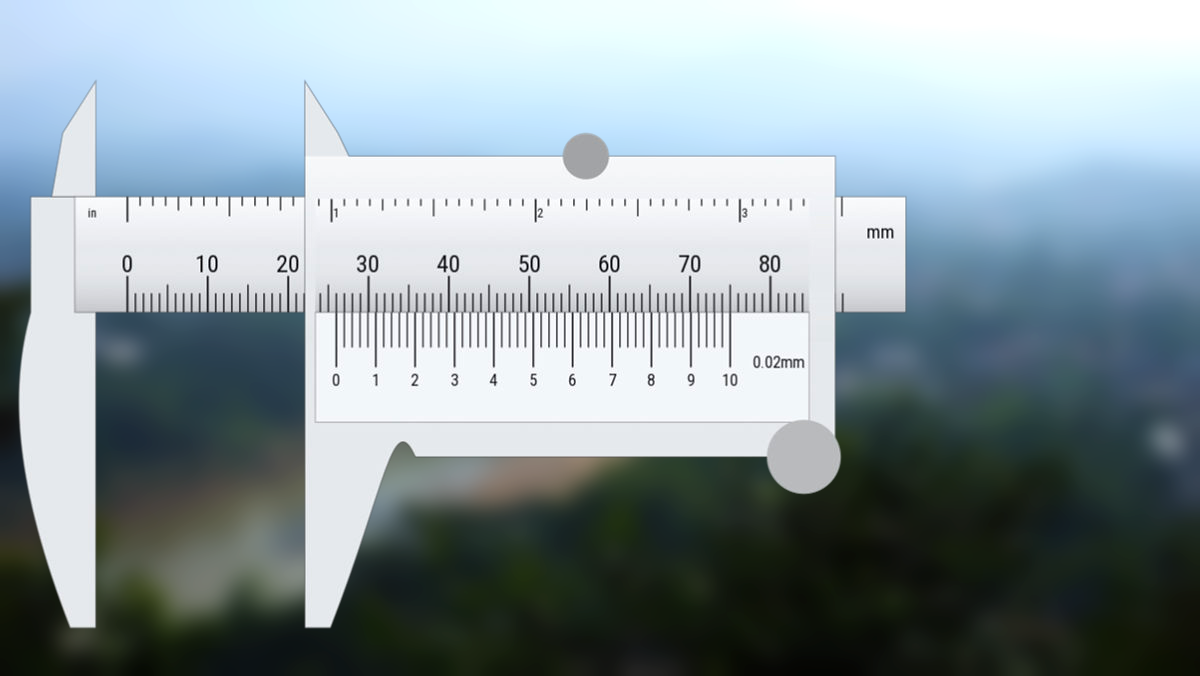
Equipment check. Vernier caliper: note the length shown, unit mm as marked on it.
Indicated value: 26.0 mm
